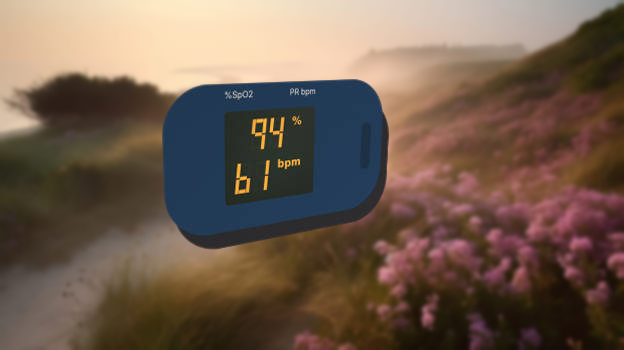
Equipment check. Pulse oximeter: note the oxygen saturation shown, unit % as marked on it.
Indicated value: 94 %
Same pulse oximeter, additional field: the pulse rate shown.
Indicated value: 61 bpm
